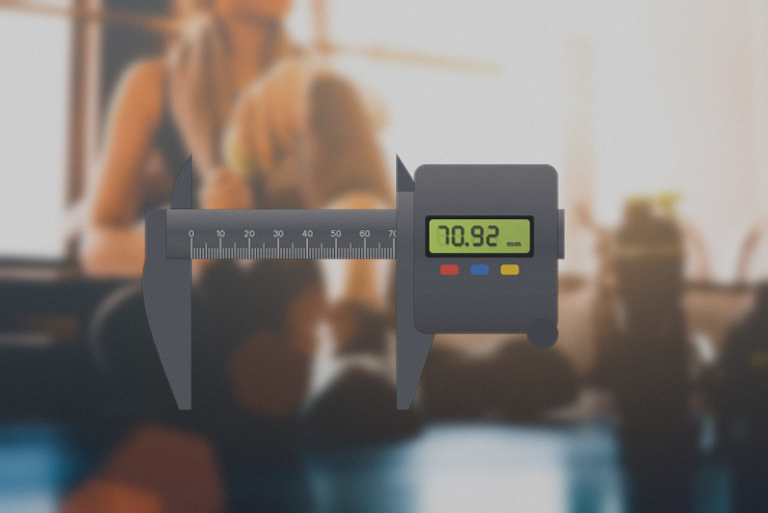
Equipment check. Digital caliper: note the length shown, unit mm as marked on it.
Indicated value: 70.92 mm
